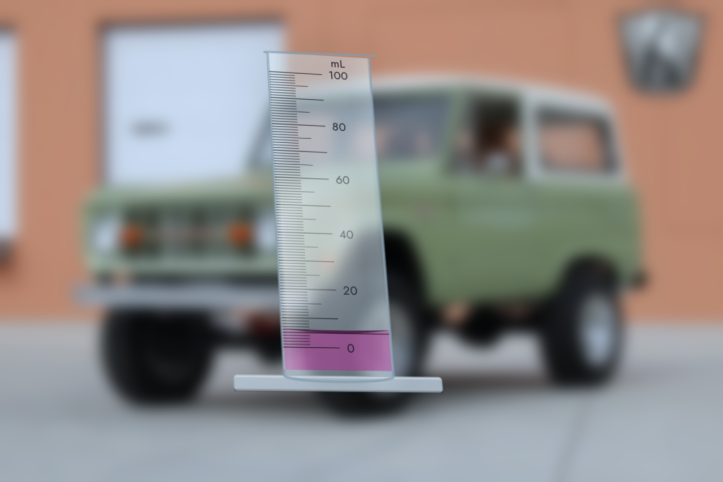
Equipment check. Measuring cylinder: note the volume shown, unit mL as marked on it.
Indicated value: 5 mL
